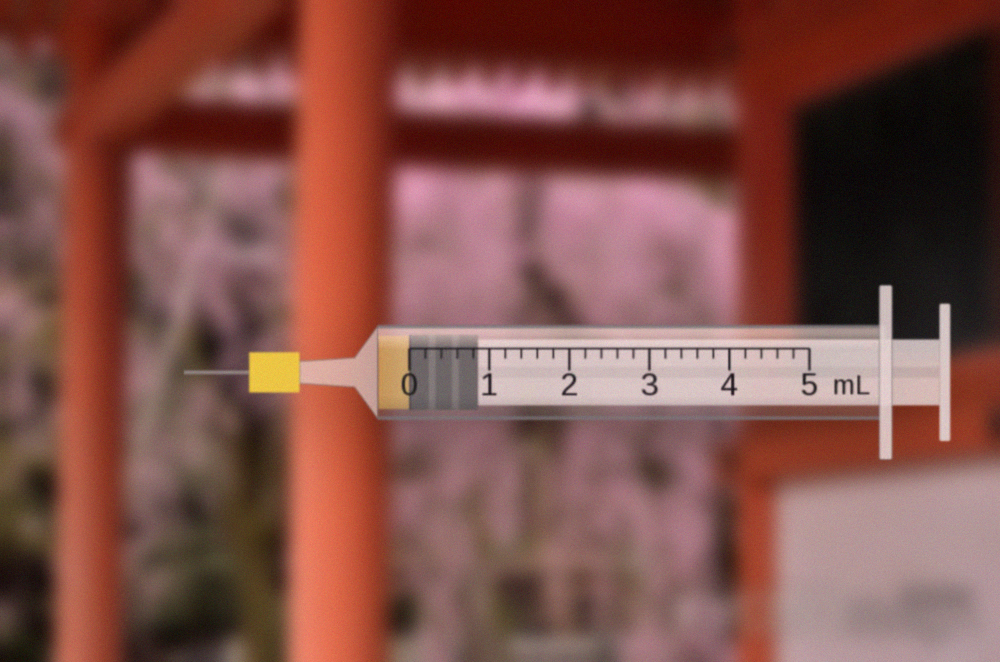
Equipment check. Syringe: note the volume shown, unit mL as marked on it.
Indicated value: 0 mL
